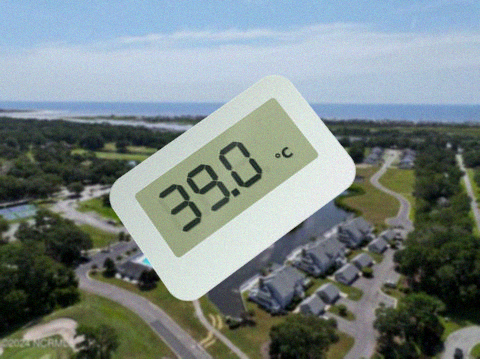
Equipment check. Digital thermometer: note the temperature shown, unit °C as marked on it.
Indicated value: 39.0 °C
